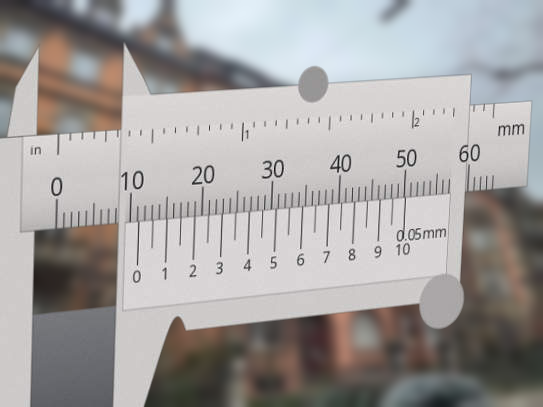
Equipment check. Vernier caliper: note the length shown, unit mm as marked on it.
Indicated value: 11.2 mm
